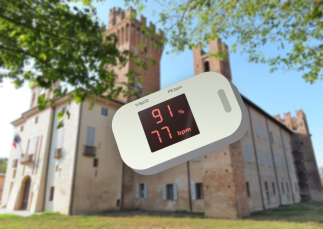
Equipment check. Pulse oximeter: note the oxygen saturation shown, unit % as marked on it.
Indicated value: 91 %
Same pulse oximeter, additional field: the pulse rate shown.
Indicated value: 77 bpm
